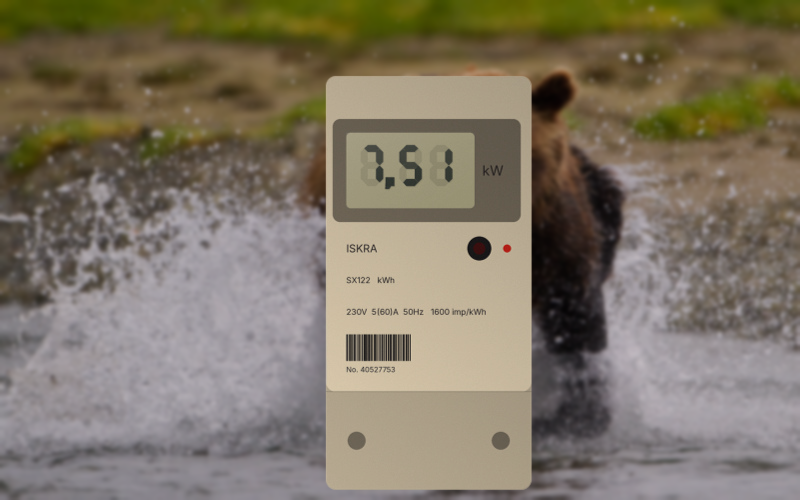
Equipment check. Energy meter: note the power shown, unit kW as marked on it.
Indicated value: 7.51 kW
